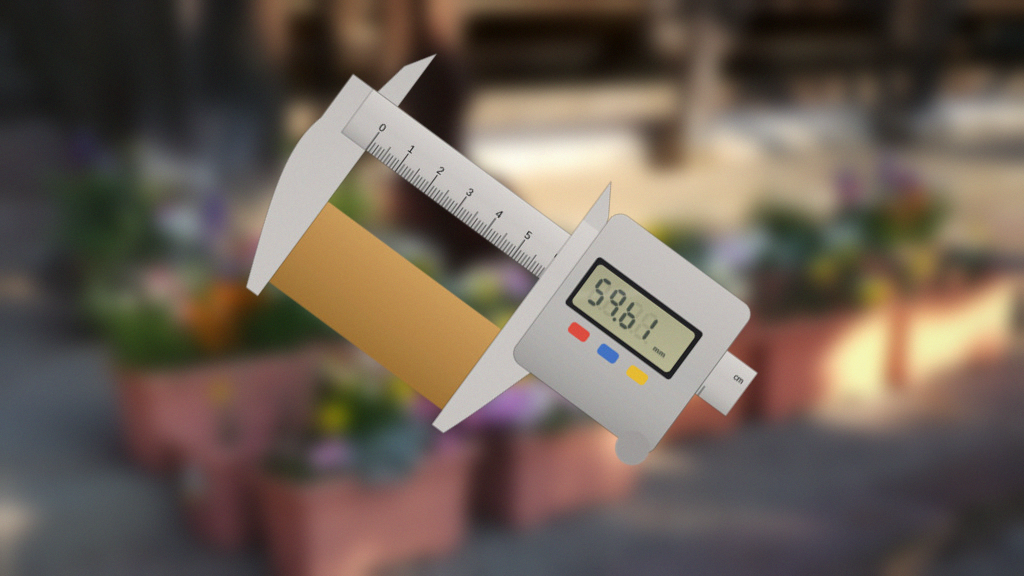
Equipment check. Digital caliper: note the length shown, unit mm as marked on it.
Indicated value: 59.61 mm
